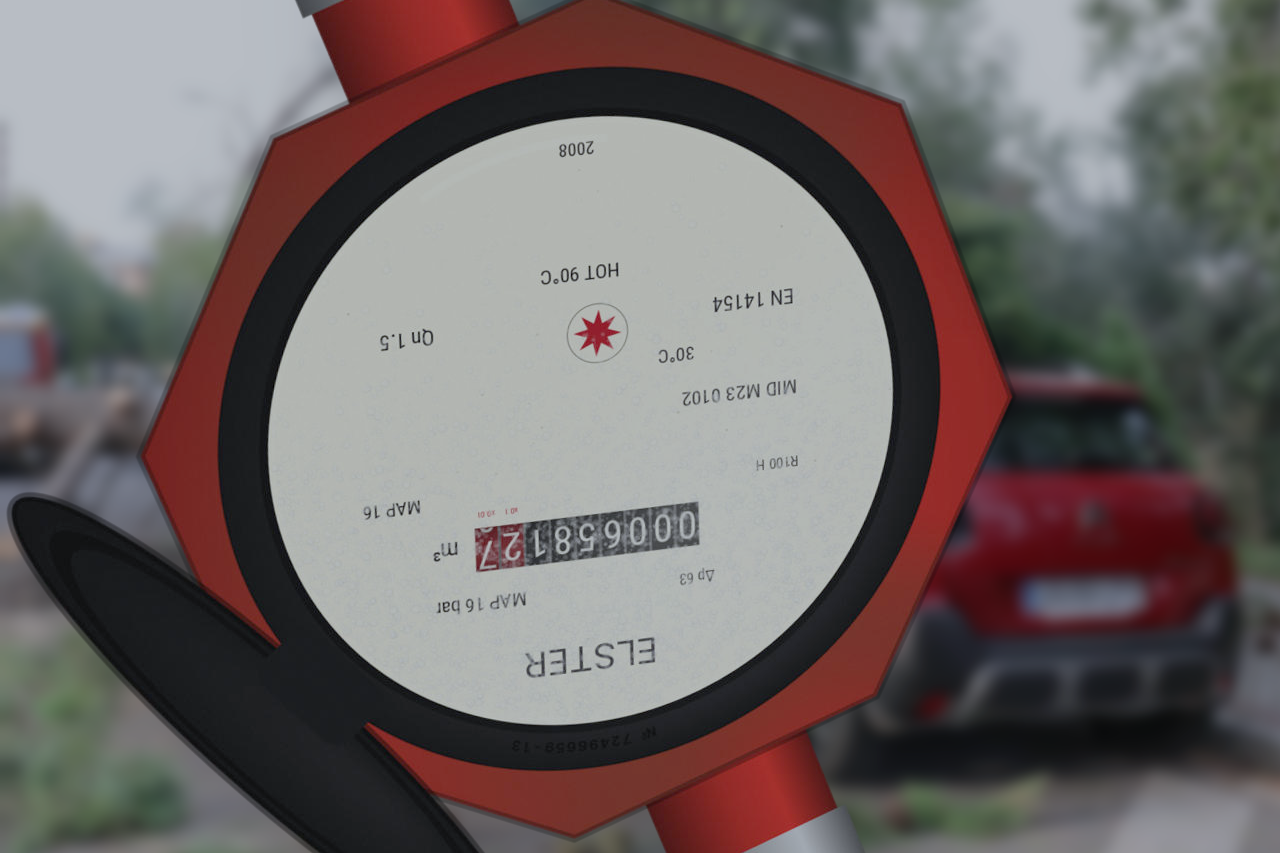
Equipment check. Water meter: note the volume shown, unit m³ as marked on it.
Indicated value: 6581.27 m³
